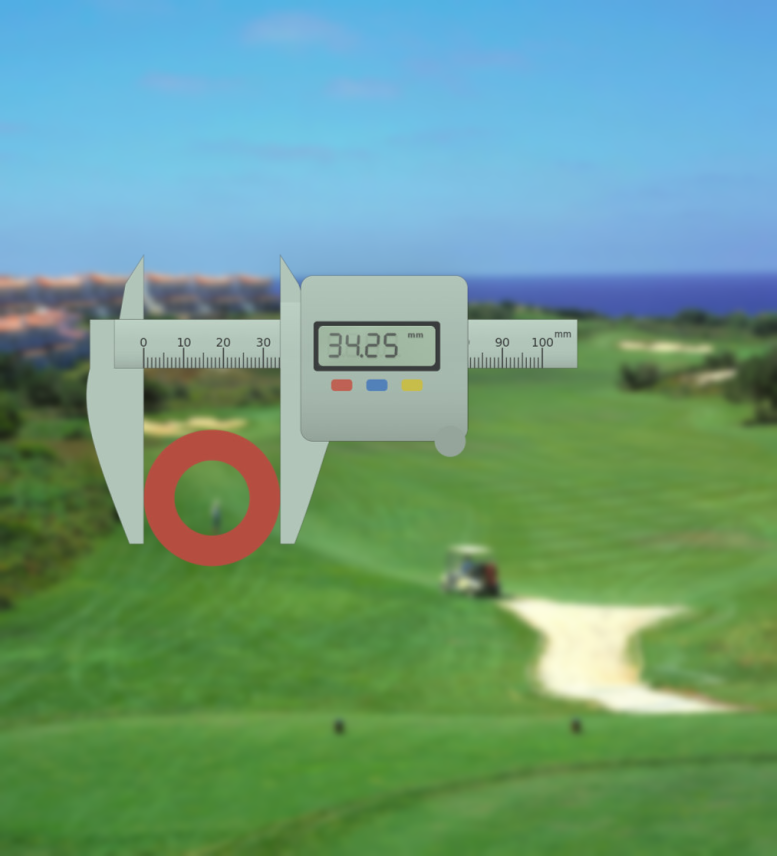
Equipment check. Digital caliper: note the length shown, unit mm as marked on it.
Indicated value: 34.25 mm
